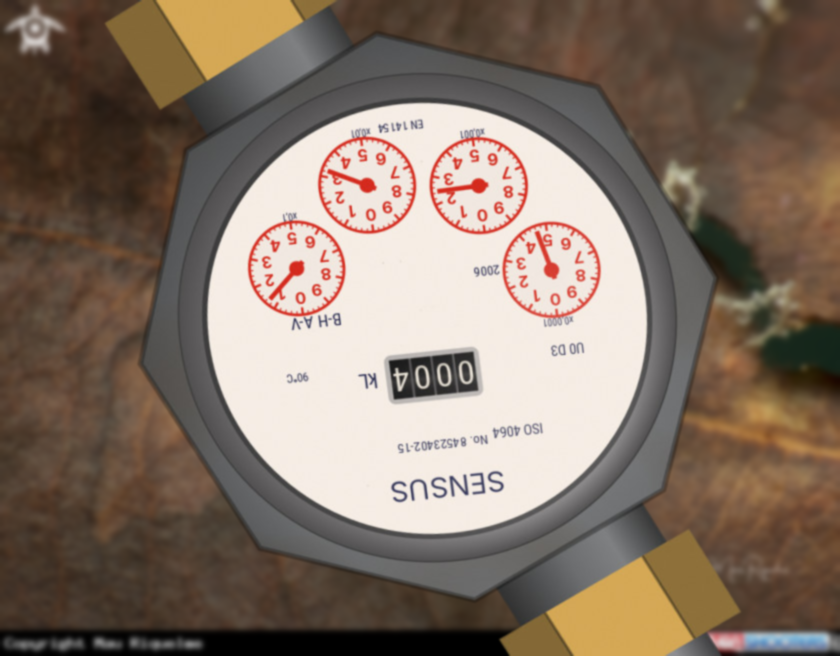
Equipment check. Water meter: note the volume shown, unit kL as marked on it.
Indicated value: 4.1324 kL
